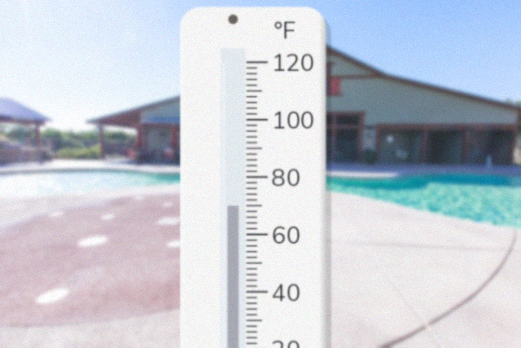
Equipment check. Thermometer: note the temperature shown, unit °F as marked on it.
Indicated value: 70 °F
